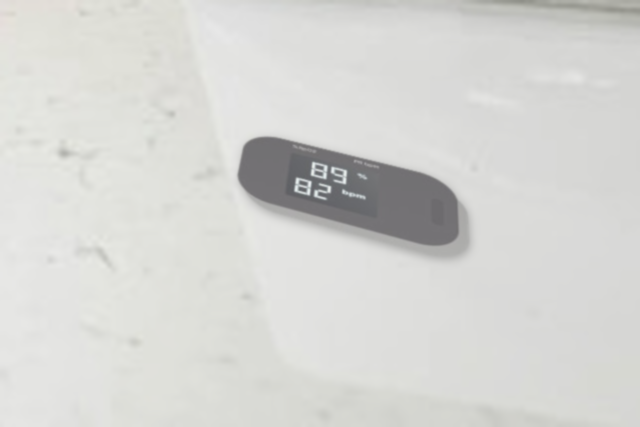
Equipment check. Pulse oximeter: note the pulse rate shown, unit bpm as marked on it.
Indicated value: 82 bpm
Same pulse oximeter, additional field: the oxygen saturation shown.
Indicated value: 89 %
